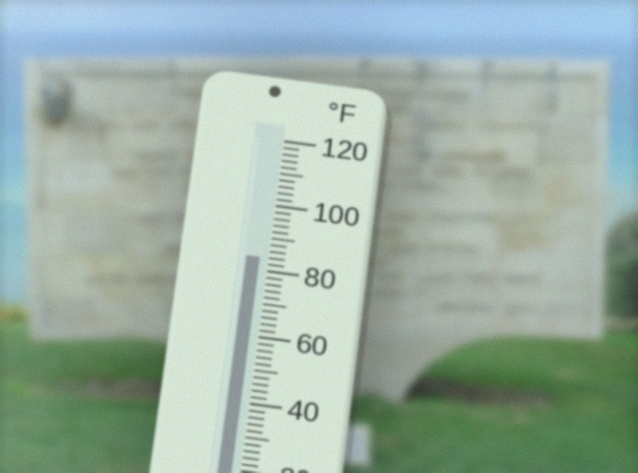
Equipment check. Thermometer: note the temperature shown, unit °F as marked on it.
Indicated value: 84 °F
